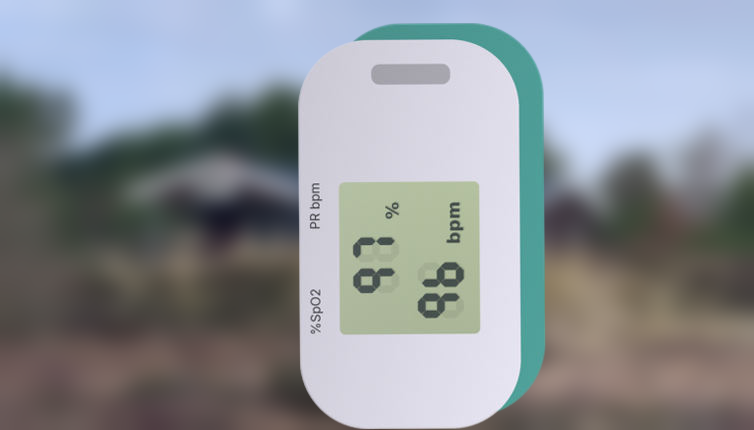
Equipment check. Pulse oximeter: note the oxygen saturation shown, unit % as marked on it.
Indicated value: 97 %
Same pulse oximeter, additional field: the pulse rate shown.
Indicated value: 96 bpm
